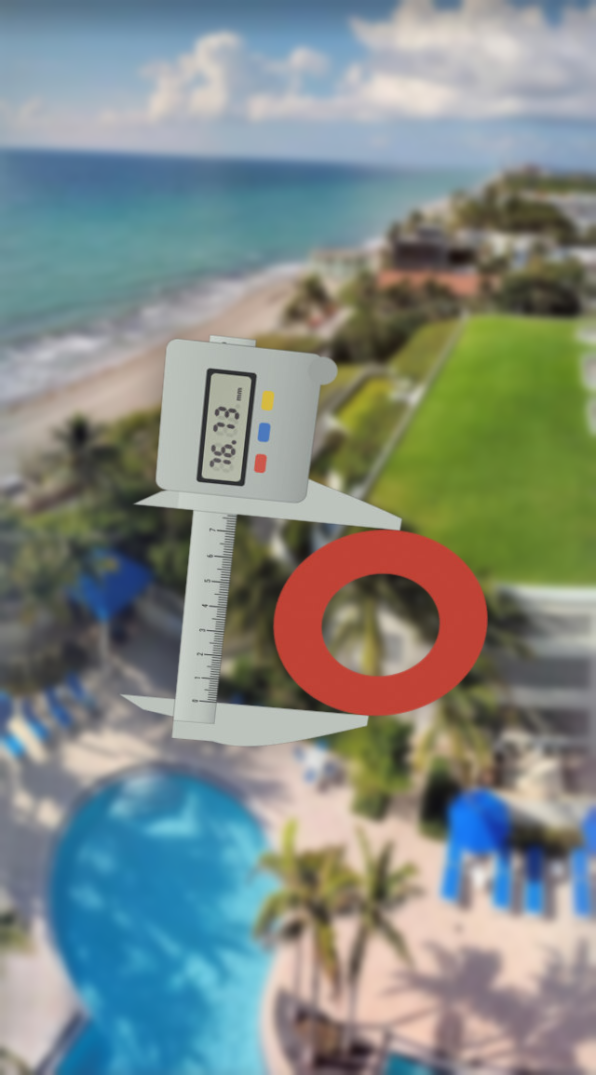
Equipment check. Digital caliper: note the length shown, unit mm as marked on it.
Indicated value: 76.73 mm
